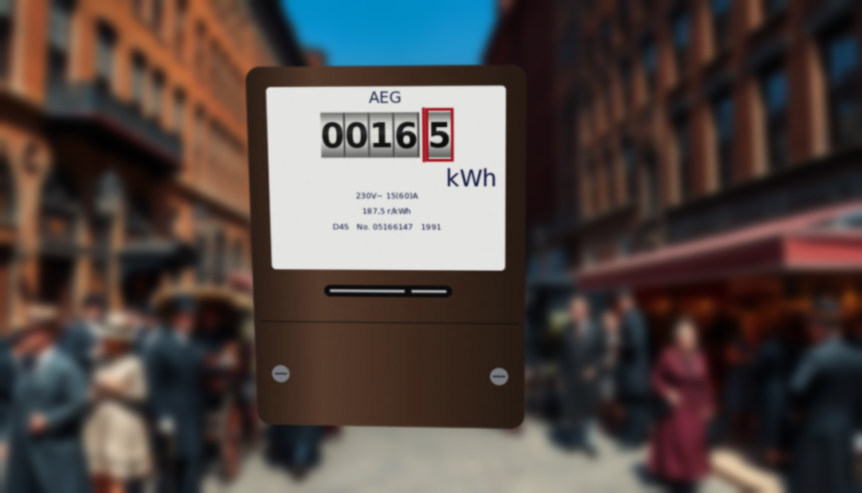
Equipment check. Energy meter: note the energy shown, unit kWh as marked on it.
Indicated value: 16.5 kWh
